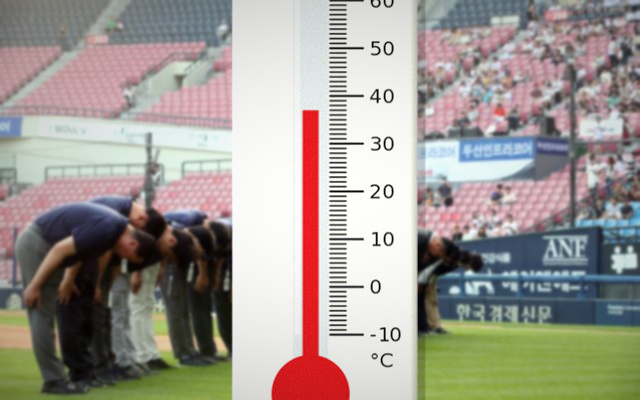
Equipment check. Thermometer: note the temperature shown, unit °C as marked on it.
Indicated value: 37 °C
